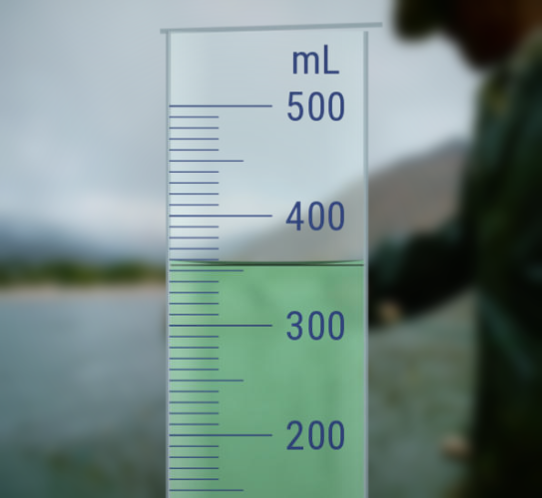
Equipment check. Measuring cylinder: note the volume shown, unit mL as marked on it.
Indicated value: 355 mL
